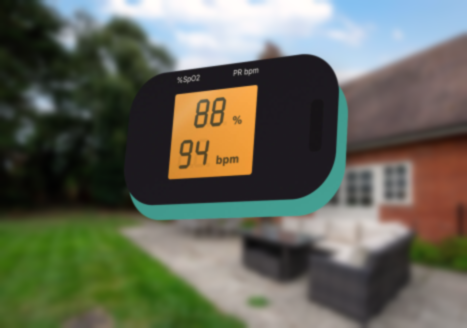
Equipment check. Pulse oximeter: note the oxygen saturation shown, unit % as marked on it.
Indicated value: 88 %
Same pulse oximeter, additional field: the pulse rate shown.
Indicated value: 94 bpm
